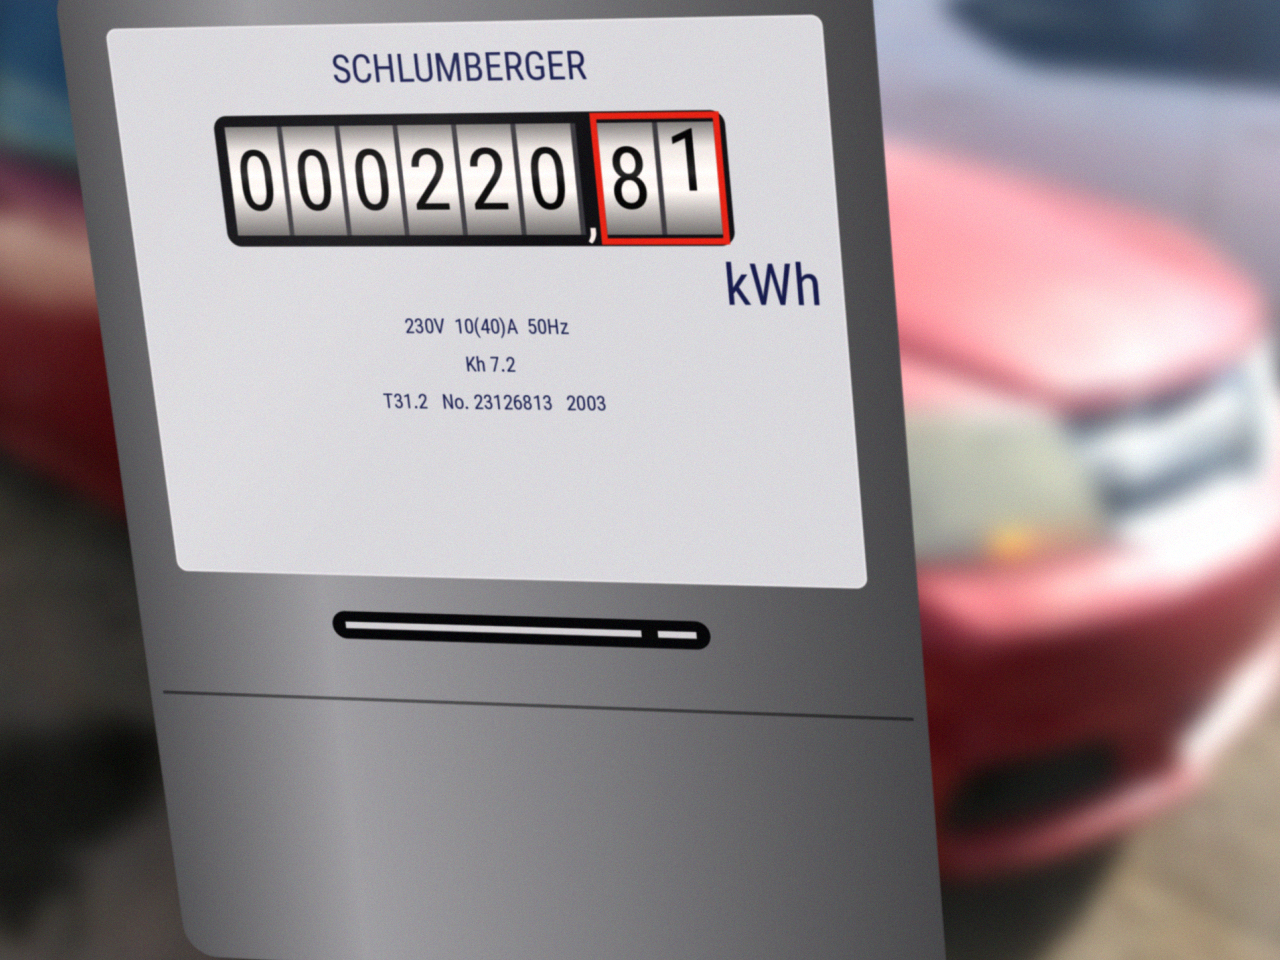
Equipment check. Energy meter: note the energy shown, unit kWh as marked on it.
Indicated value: 220.81 kWh
